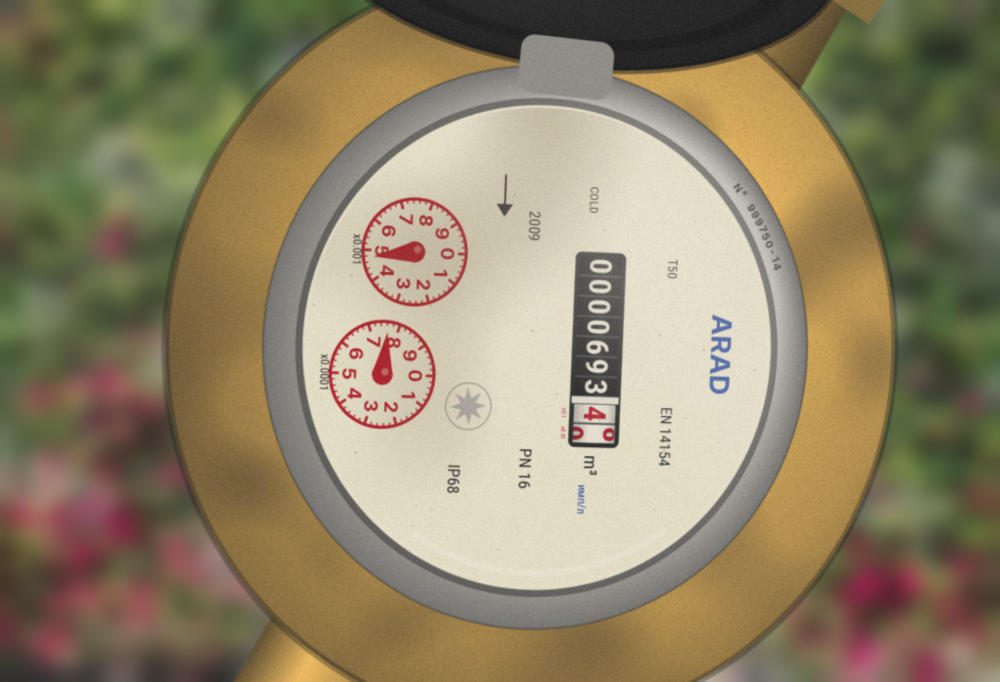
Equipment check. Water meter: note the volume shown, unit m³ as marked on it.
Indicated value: 693.4847 m³
